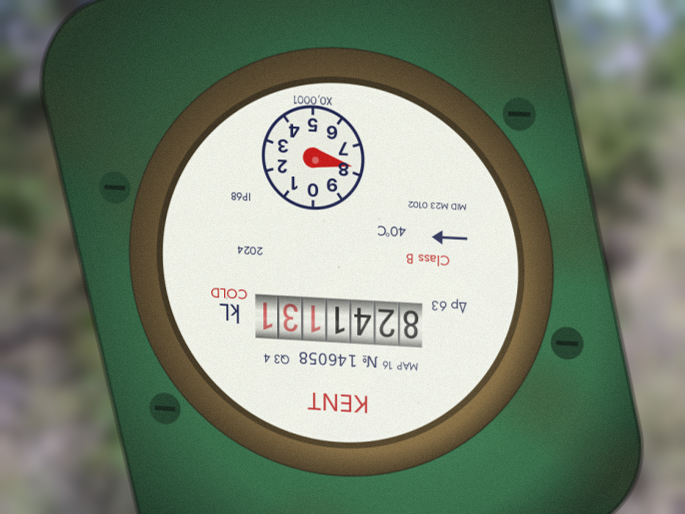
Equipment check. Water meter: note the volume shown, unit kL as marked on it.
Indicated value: 8241.1317 kL
